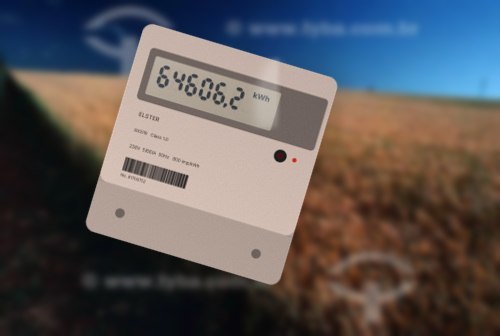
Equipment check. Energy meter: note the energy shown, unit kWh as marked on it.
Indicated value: 64606.2 kWh
